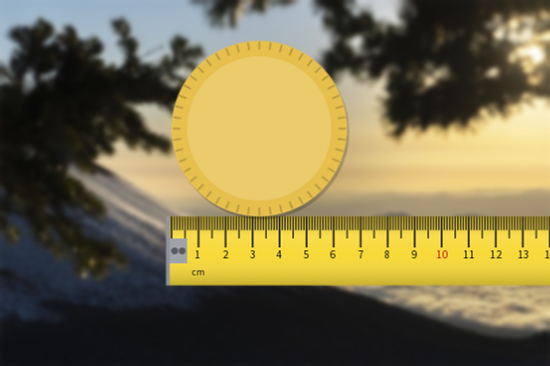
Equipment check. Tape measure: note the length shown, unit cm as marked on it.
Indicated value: 6.5 cm
